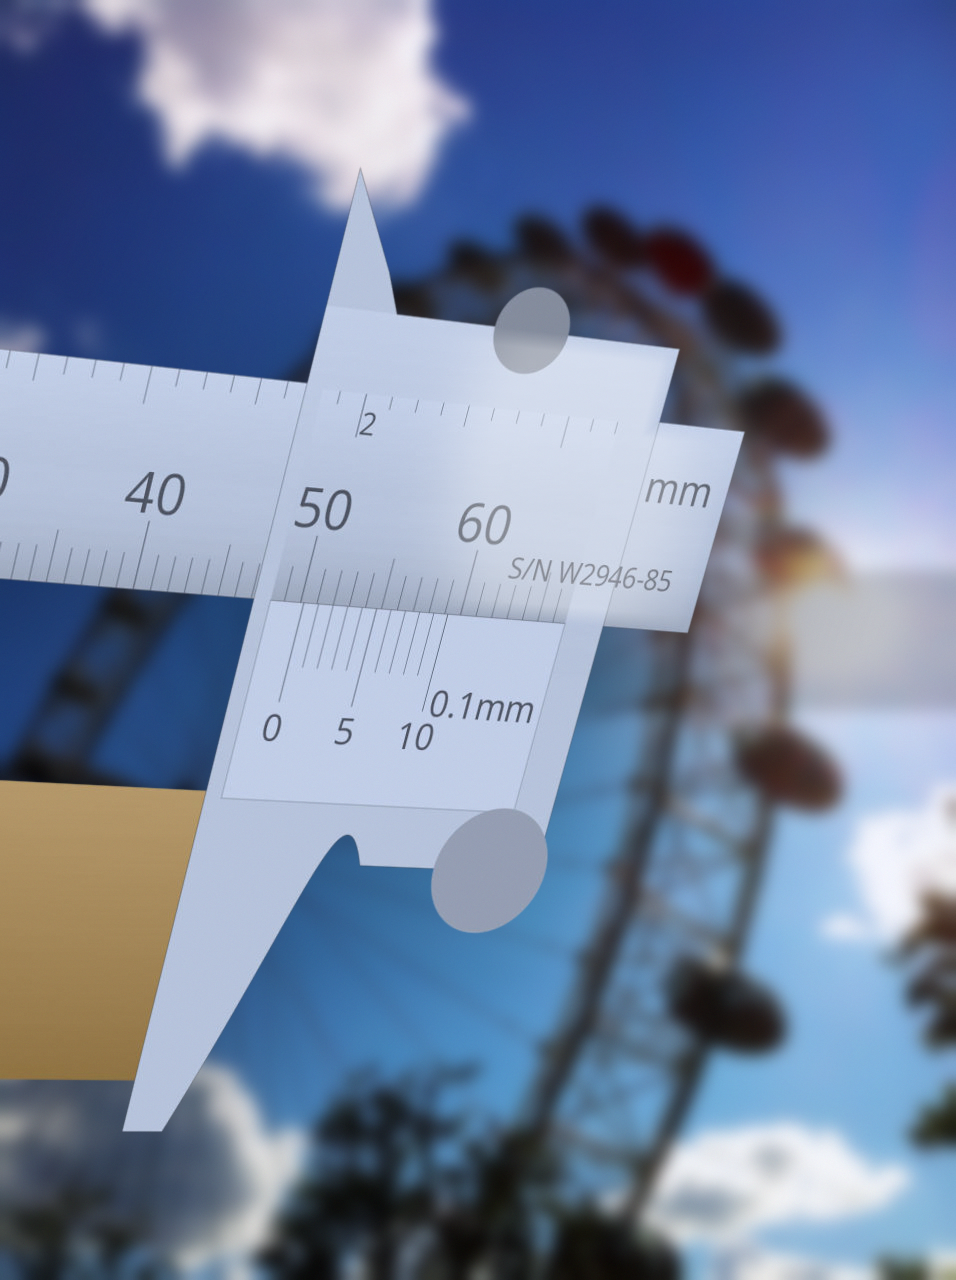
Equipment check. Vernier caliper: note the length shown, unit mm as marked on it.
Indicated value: 50.2 mm
